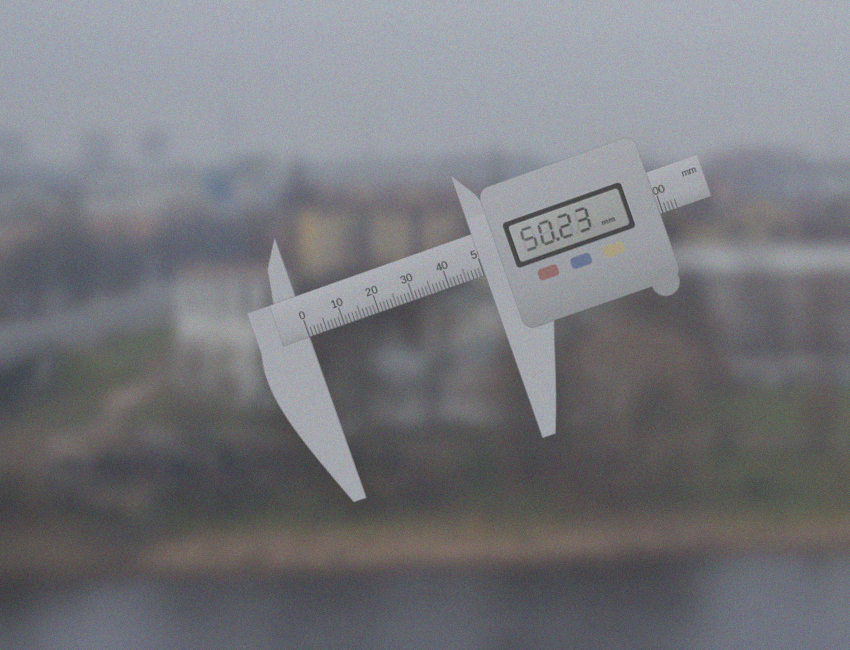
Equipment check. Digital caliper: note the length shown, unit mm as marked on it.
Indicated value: 50.23 mm
